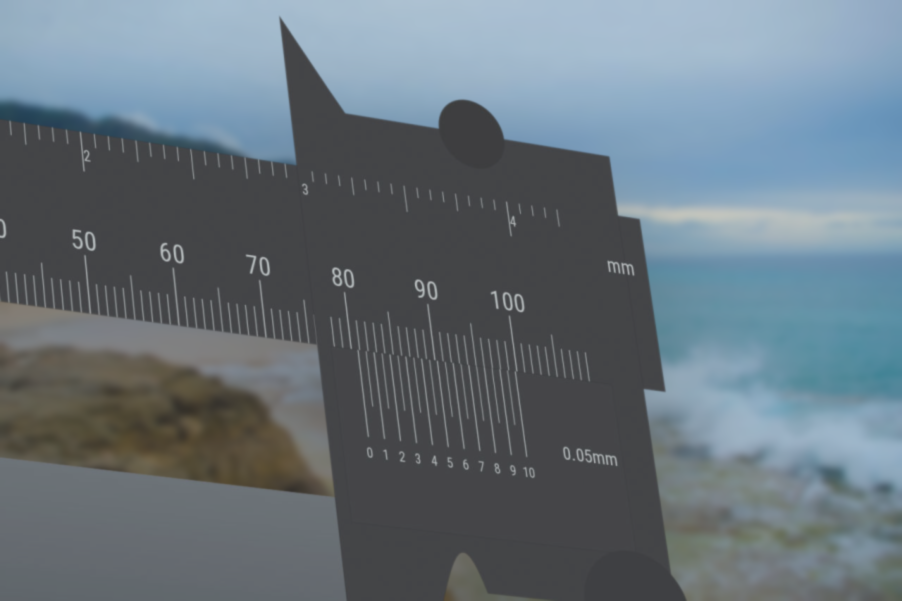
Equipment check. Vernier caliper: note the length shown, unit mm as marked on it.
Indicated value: 80.8 mm
